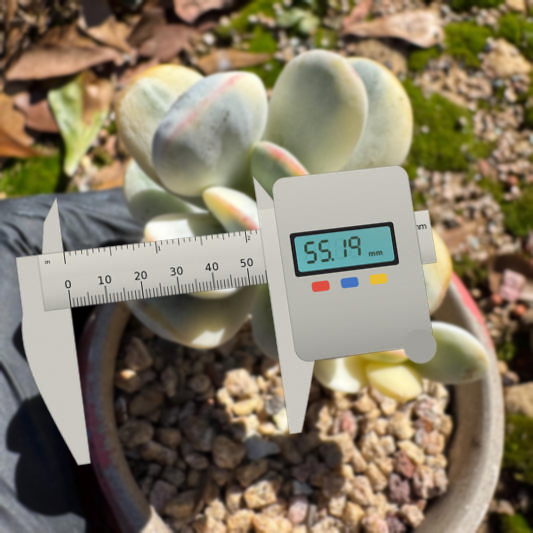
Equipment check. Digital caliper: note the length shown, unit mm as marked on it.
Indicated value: 55.19 mm
